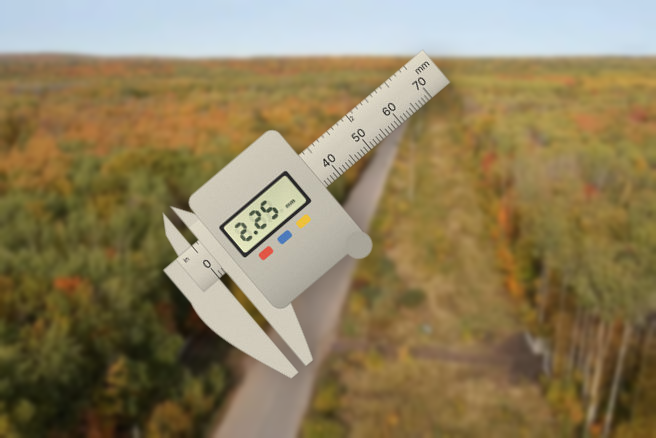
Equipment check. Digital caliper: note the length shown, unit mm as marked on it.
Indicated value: 2.25 mm
